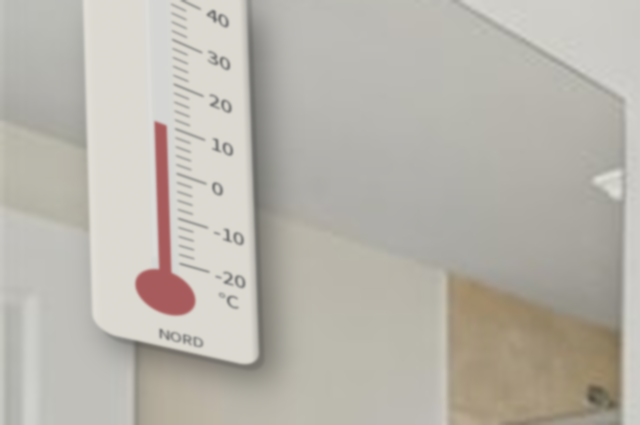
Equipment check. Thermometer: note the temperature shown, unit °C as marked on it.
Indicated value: 10 °C
